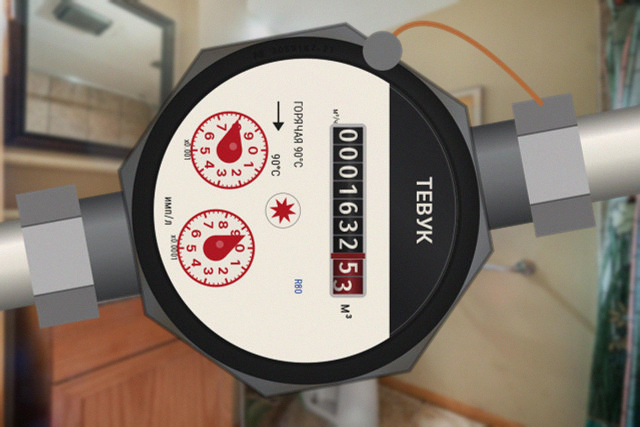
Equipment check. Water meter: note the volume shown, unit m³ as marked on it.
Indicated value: 1632.5279 m³
